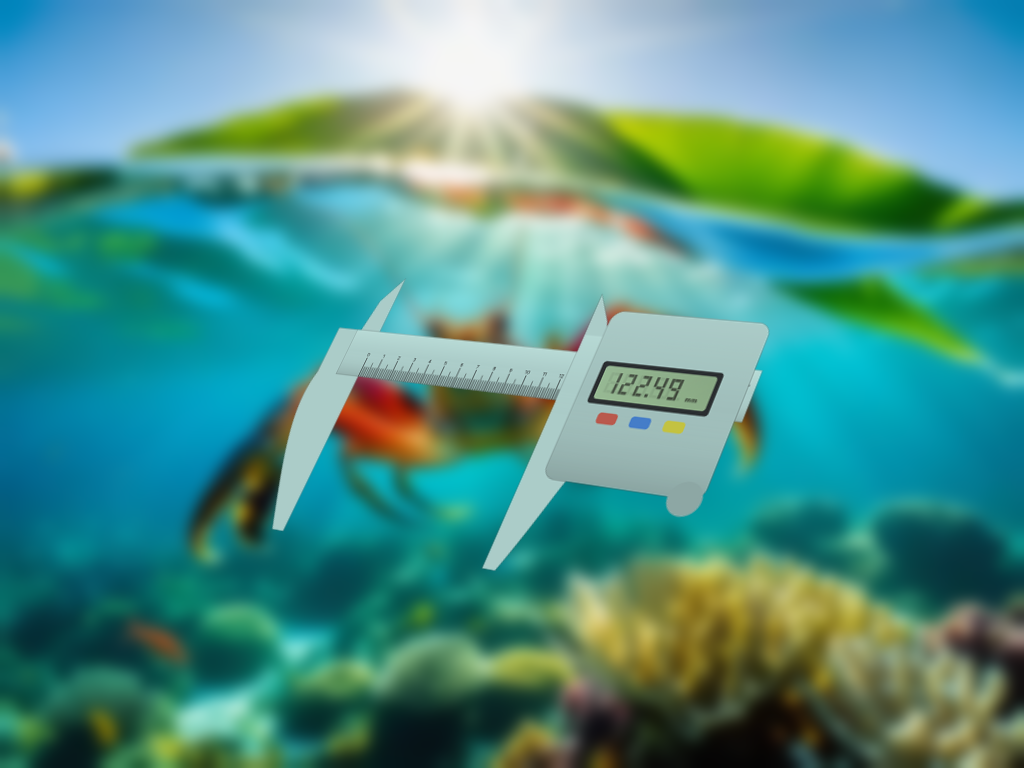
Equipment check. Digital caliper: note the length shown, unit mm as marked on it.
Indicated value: 122.49 mm
